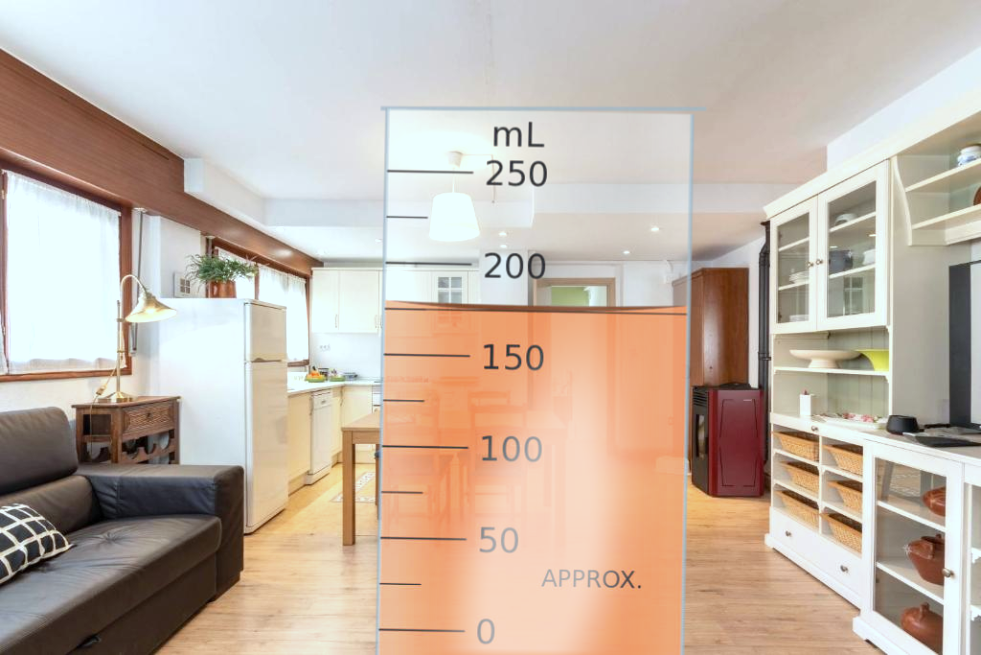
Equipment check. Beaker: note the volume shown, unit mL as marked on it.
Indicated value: 175 mL
